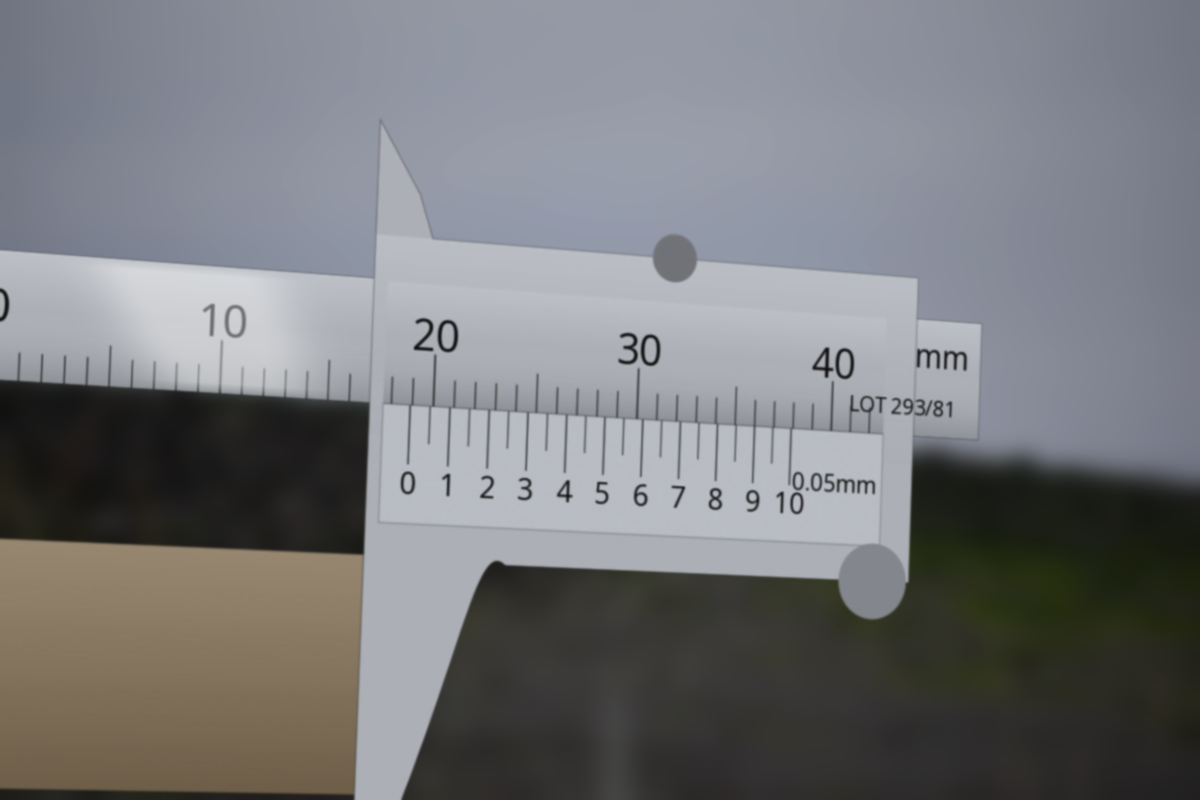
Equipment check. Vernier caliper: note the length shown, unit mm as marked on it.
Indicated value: 18.9 mm
